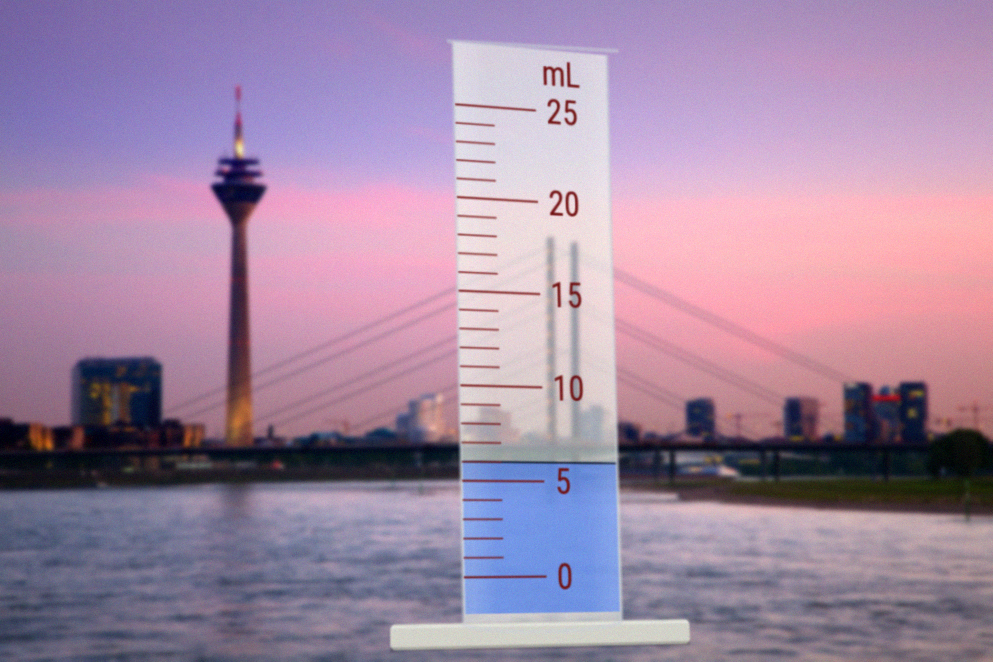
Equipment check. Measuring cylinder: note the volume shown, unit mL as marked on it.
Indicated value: 6 mL
